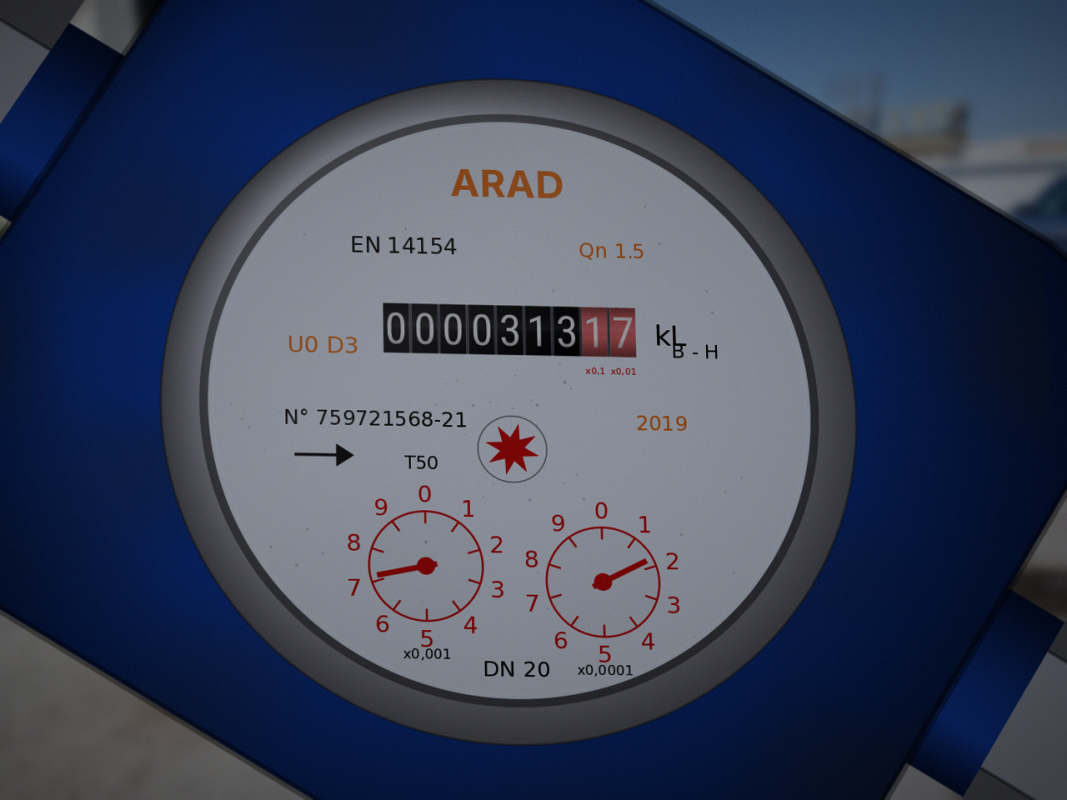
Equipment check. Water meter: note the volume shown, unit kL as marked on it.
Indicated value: 313.1771 kL
